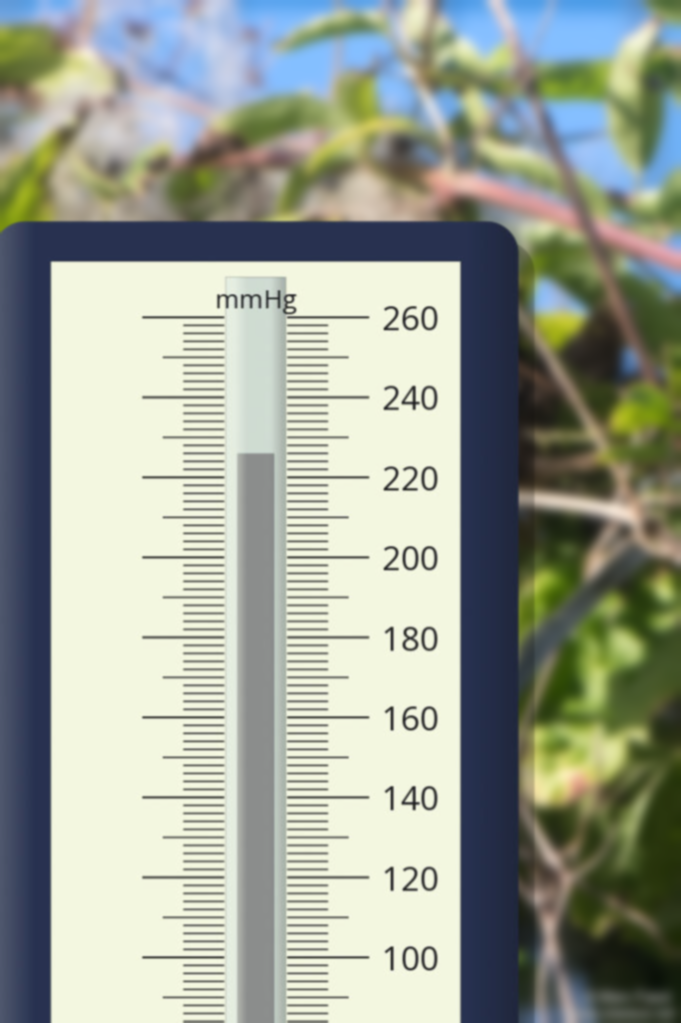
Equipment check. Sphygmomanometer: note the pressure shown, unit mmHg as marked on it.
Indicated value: 226 mmHg
